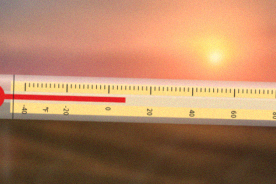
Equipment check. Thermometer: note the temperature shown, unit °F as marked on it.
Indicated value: 8 °F
